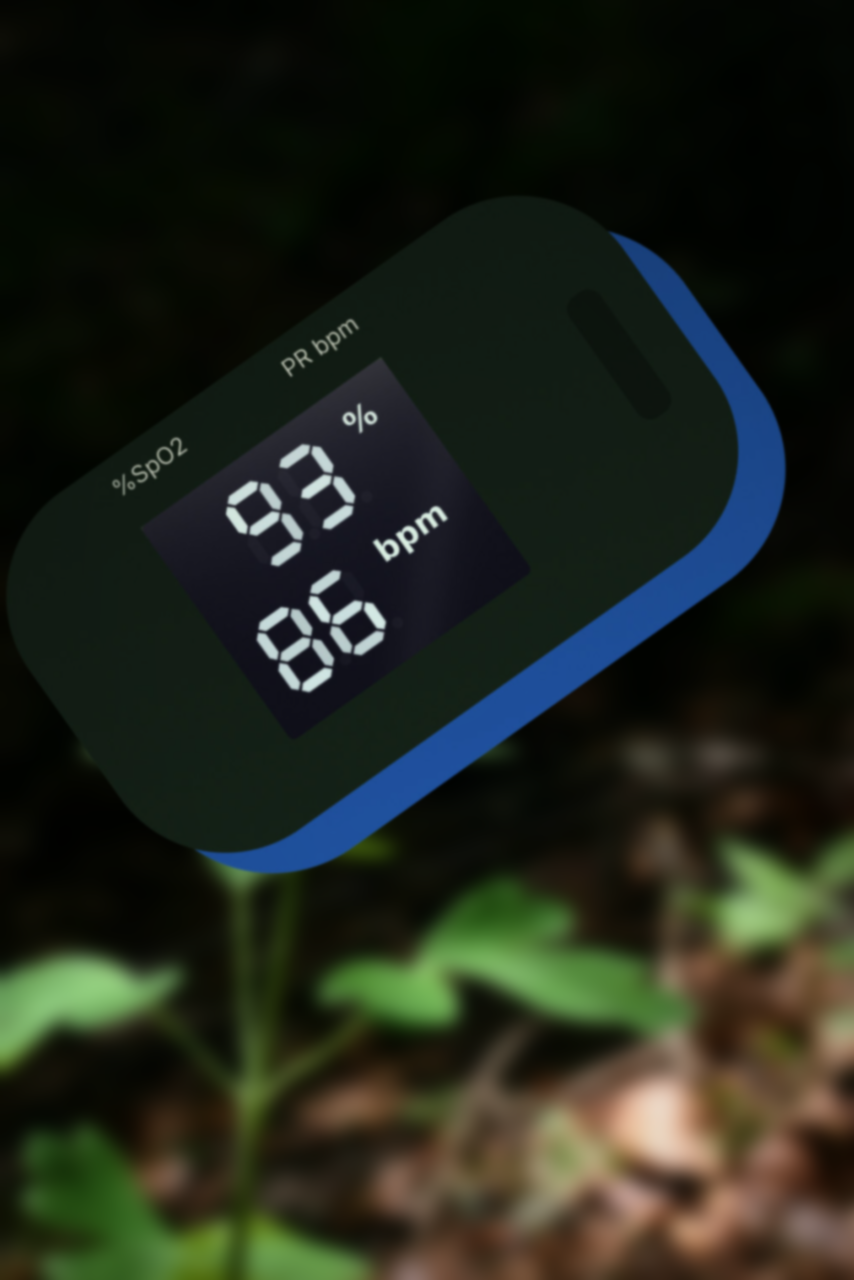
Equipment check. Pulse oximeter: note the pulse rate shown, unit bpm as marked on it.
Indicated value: 86 bpm
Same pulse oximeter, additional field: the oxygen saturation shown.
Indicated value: 93 %
